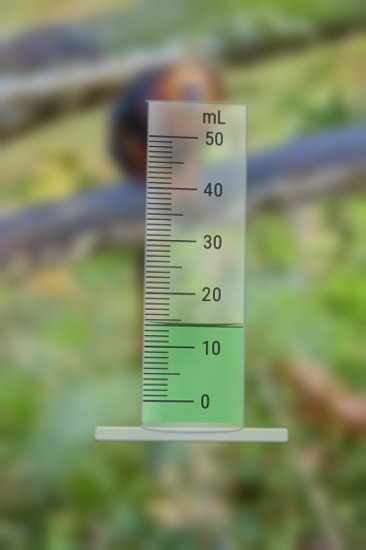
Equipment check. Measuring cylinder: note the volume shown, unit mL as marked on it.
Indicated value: 14 mL
